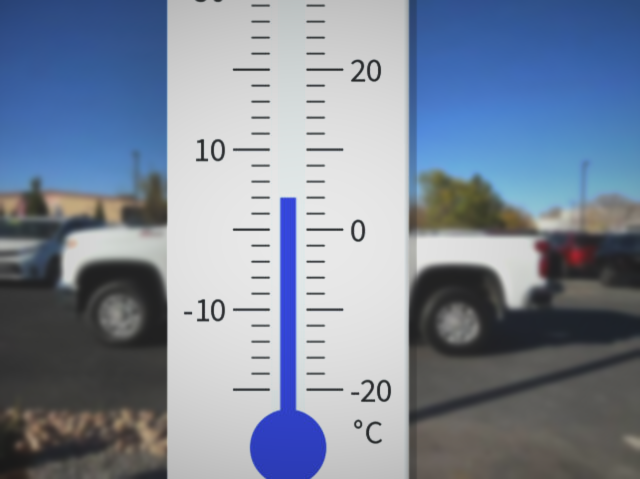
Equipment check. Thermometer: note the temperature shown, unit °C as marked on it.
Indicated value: 4 °C
